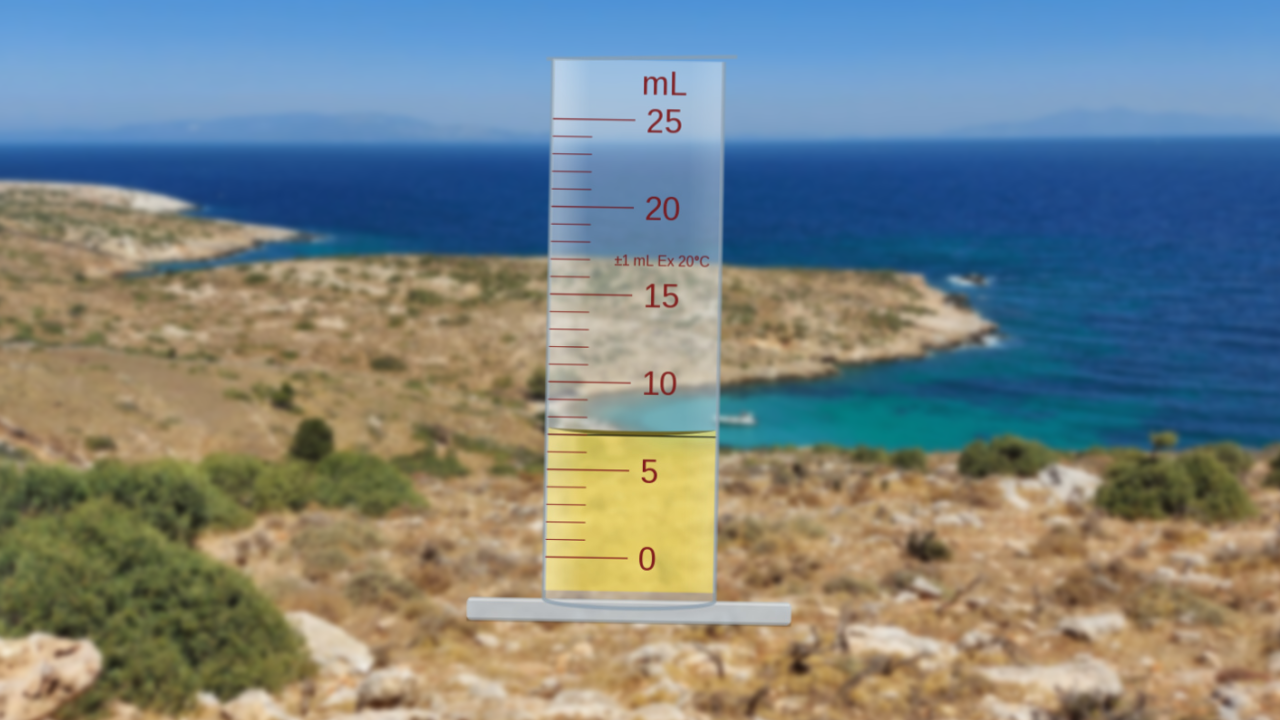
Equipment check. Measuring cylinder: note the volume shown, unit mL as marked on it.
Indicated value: 7 mL
